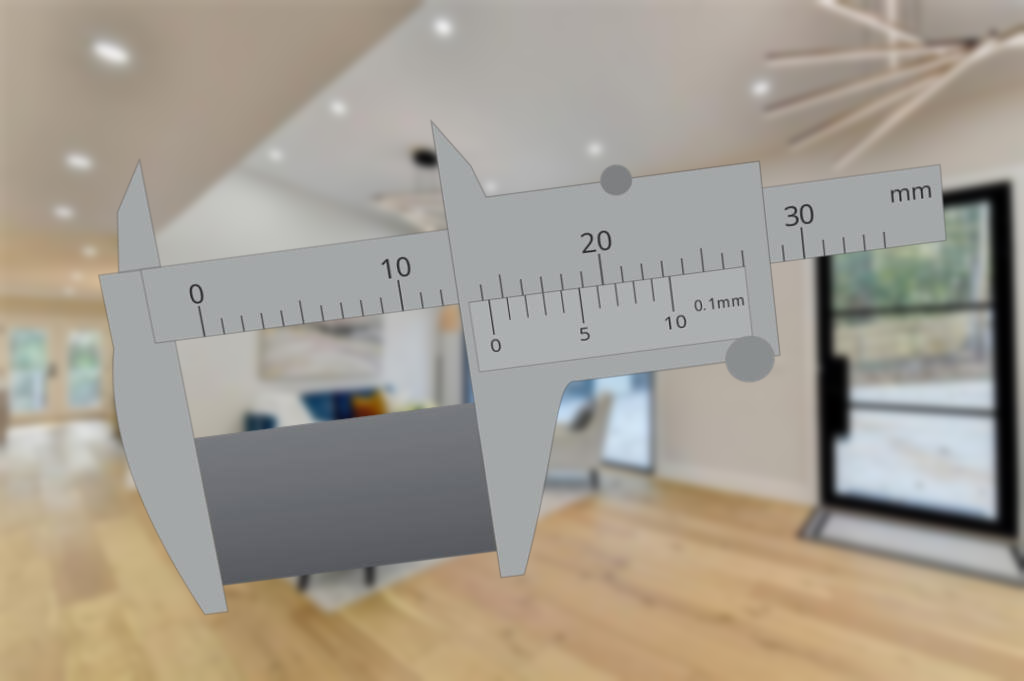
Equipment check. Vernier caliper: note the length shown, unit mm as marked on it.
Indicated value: 14.3 mm
